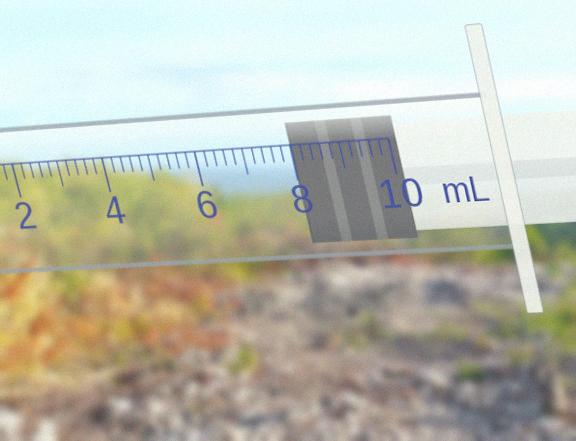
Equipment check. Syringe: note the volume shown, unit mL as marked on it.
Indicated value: 8 mL
